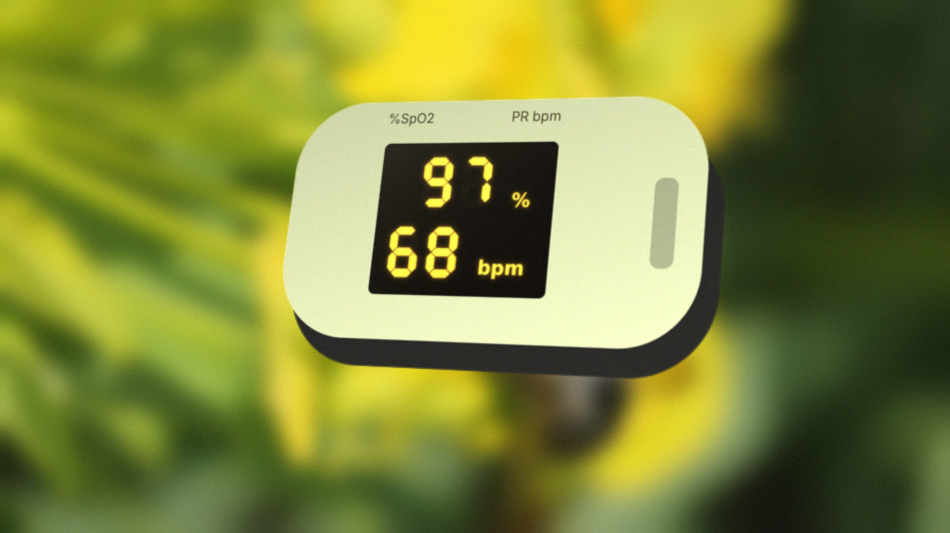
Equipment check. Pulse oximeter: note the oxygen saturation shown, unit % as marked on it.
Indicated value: 97 %
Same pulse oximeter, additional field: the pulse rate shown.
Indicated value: 68 bpm
